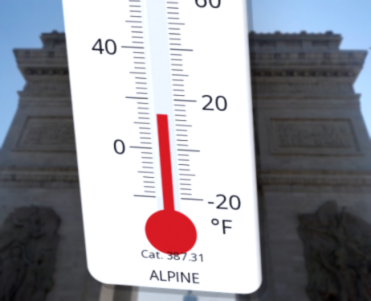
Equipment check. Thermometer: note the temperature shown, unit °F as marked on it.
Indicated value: 14 °F
